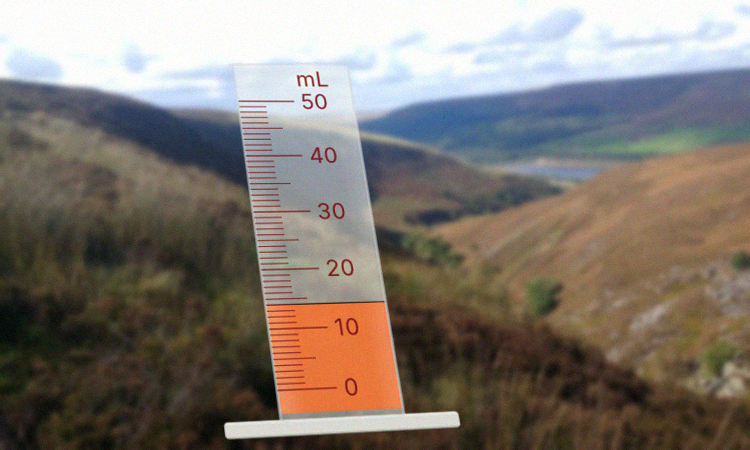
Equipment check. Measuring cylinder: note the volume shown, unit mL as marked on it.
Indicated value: 14 mL
